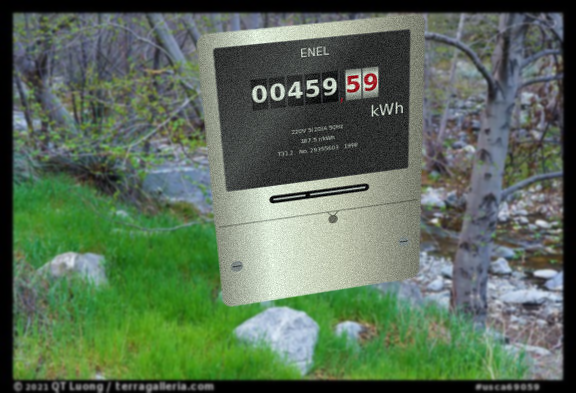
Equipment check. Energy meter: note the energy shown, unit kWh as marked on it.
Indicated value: 459.59 kWh
